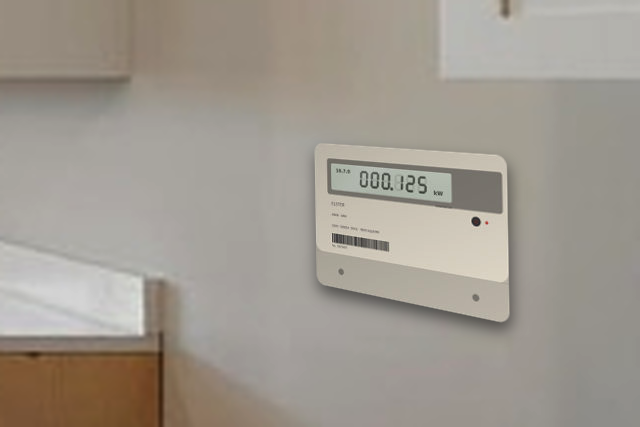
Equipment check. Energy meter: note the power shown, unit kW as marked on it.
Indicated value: 0.125 kW
